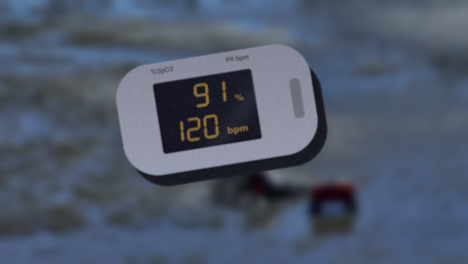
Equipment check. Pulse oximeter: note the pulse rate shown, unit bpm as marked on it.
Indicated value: 120 bpm
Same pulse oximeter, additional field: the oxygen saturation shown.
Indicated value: 91 %
